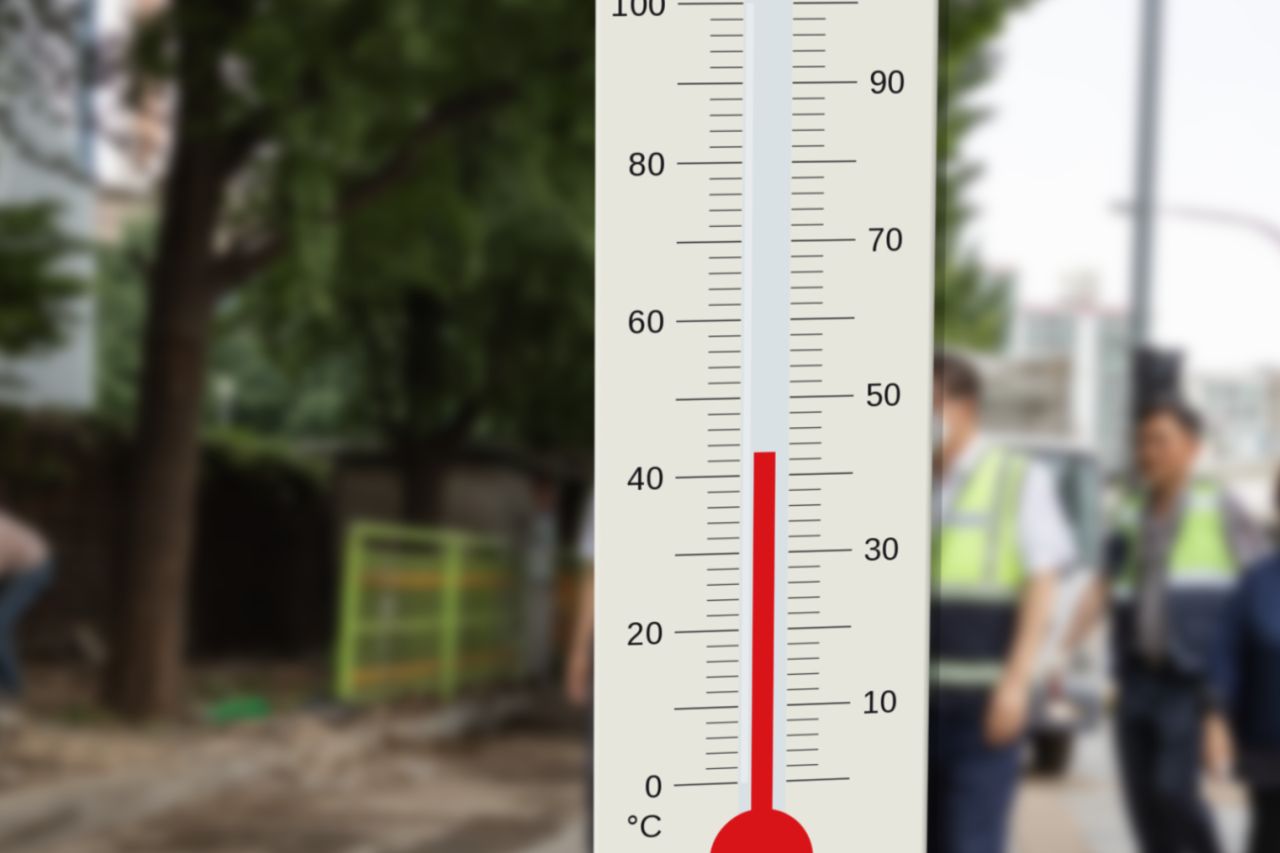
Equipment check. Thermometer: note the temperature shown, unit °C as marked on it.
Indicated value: 43 °C
